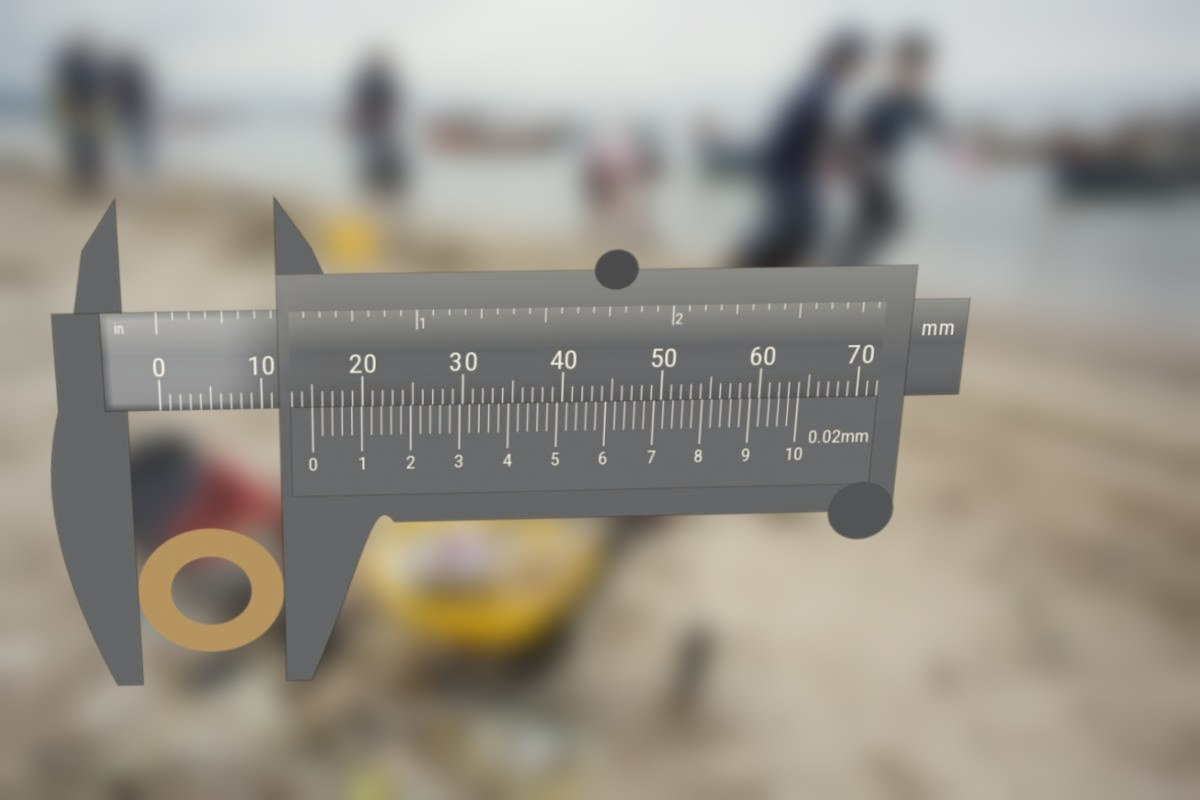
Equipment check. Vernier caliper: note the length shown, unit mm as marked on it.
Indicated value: 15.0 mm
